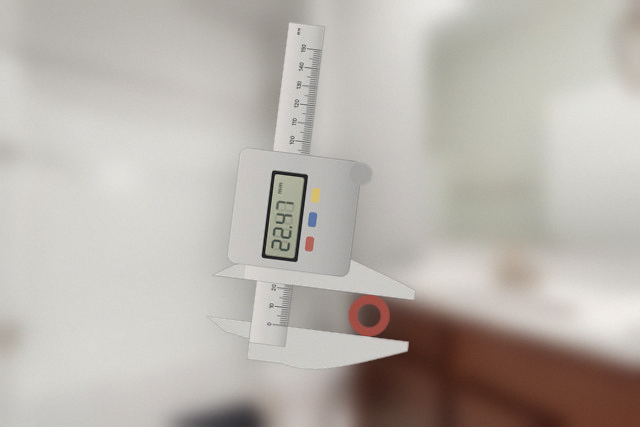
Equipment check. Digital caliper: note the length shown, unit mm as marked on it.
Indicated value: 22.47 mm
